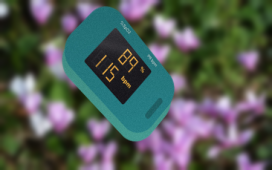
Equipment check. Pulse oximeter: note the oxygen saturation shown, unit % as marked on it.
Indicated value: 89 %
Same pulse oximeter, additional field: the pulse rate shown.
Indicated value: 115 bpm
